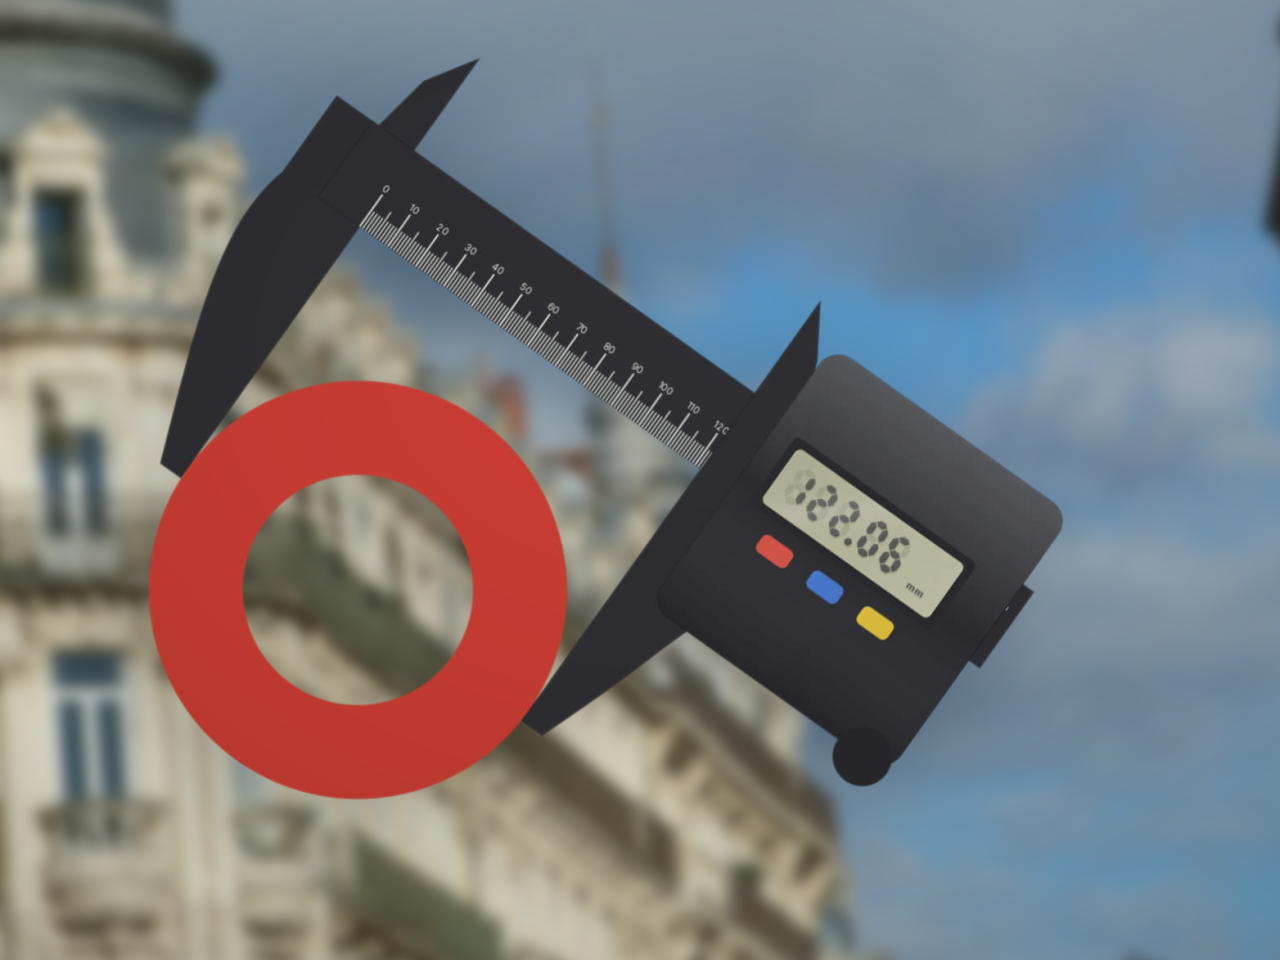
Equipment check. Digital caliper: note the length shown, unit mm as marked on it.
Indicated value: 122.06 mm
